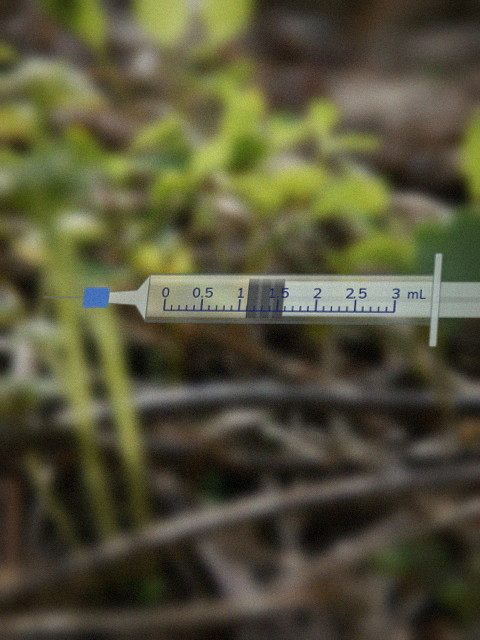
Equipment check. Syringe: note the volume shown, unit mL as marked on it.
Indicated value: 1.1 mL
